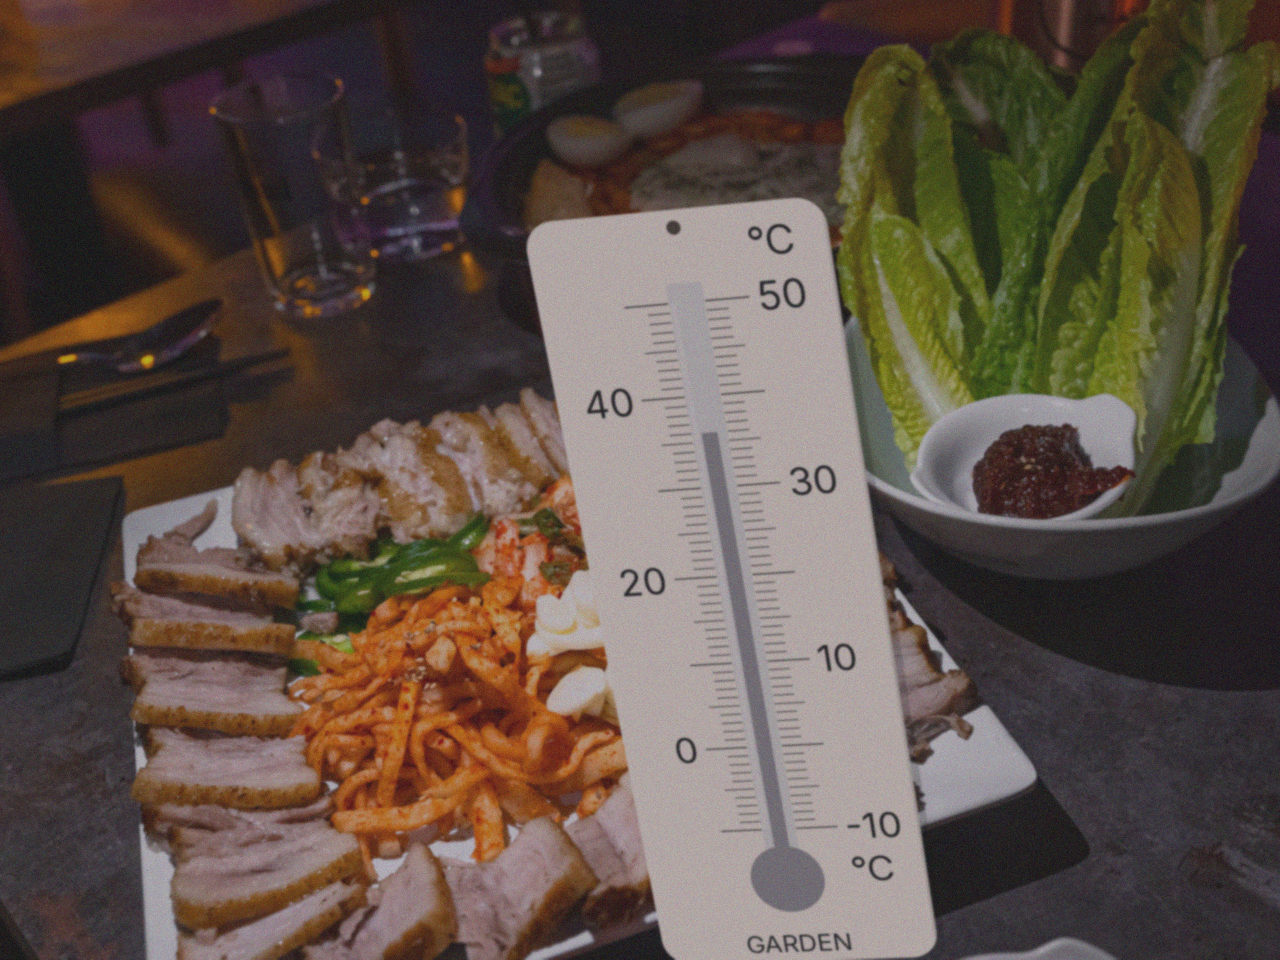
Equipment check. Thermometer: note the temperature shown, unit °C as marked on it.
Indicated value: 36 °C
